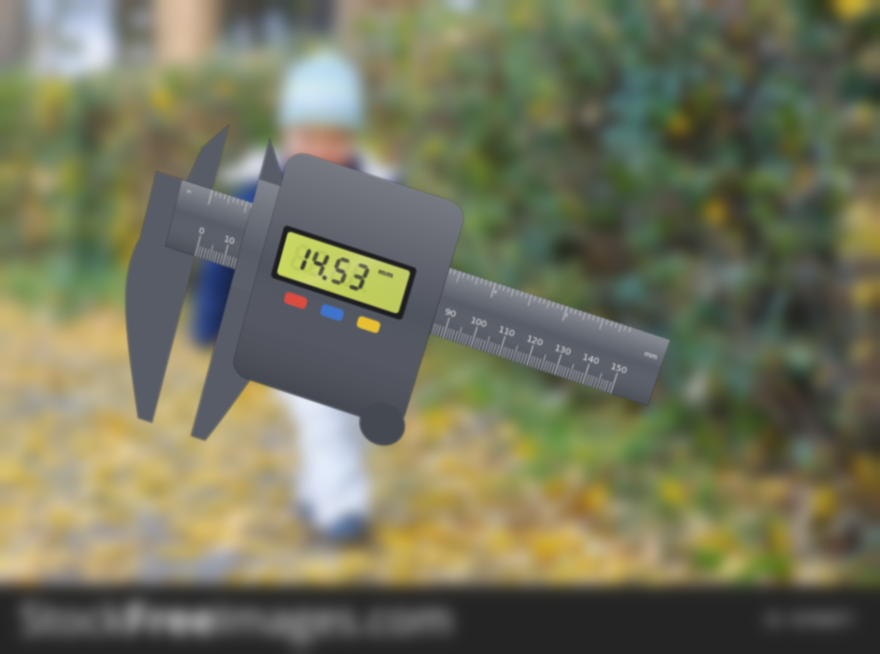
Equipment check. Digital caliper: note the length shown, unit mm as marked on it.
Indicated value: 14.53 mm
